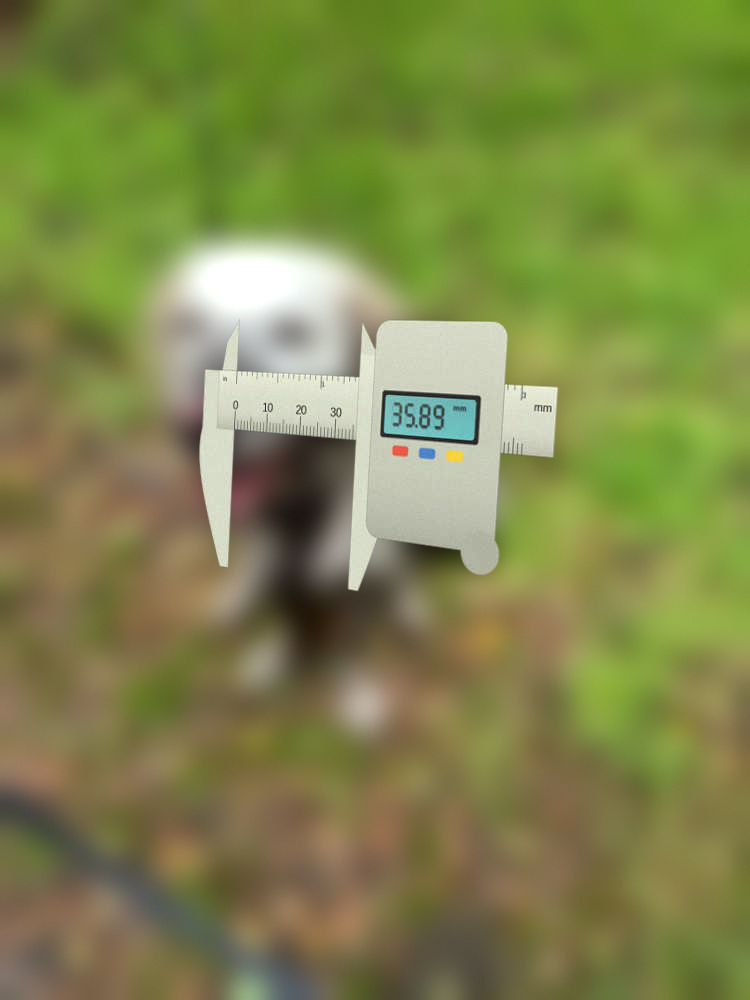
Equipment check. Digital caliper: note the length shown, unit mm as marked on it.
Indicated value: 35.89 mm
